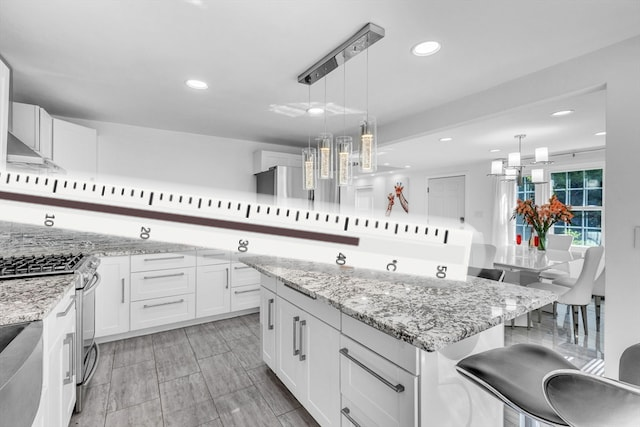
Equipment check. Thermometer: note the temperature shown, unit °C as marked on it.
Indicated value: 41.5 °C
